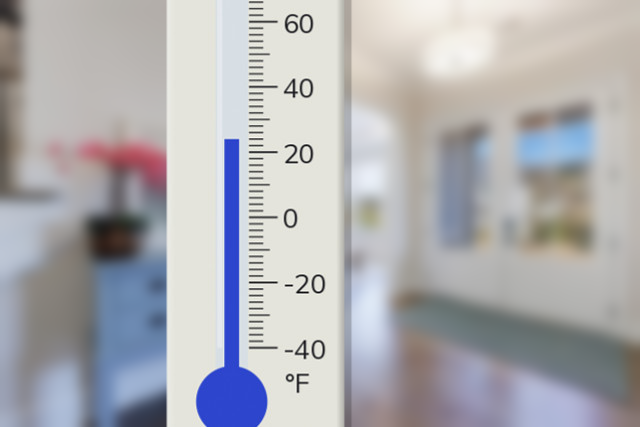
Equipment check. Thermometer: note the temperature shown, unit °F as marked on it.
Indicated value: 24 °F
